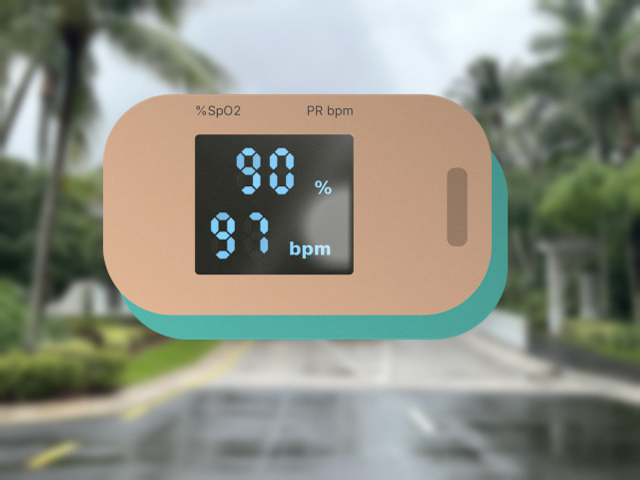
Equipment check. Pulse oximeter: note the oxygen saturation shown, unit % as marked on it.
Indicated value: 90 %
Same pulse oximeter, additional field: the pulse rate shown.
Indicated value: 97 bpm
